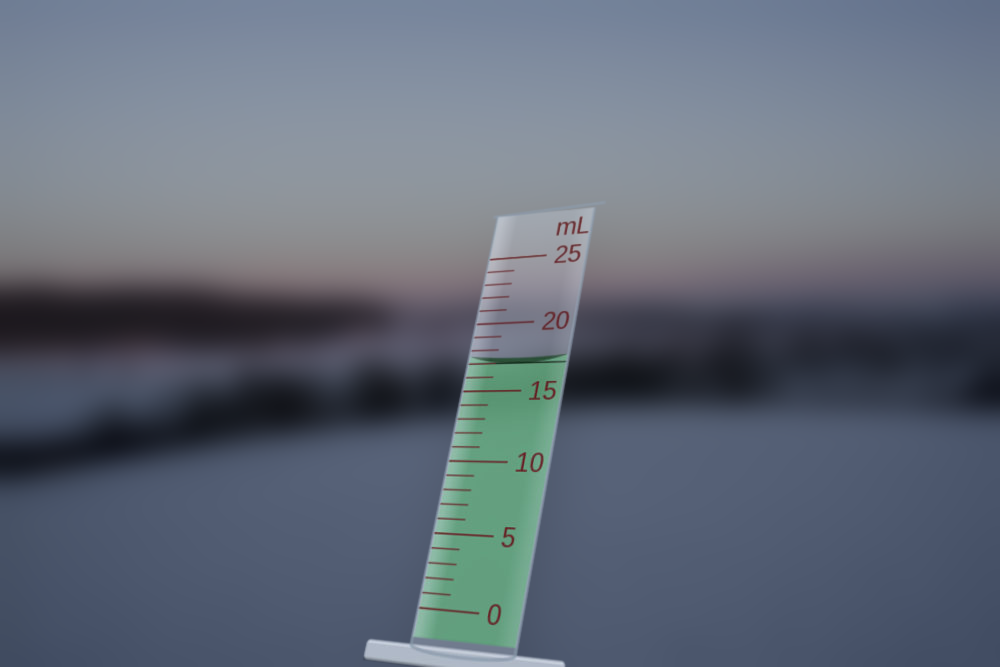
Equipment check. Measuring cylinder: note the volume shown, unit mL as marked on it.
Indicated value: 17 mL
